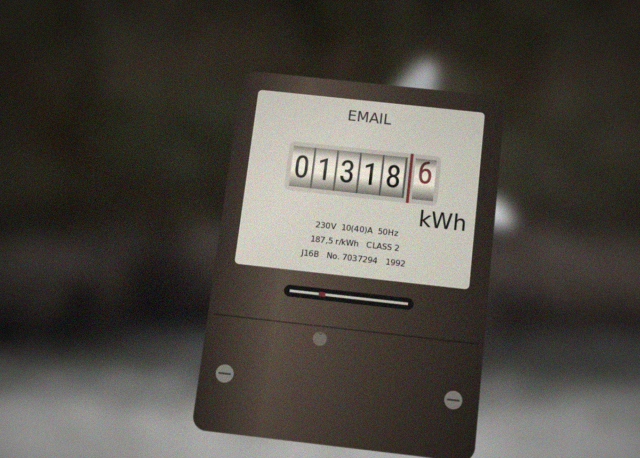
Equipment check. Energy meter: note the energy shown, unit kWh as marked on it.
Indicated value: 1318.6 kWh
